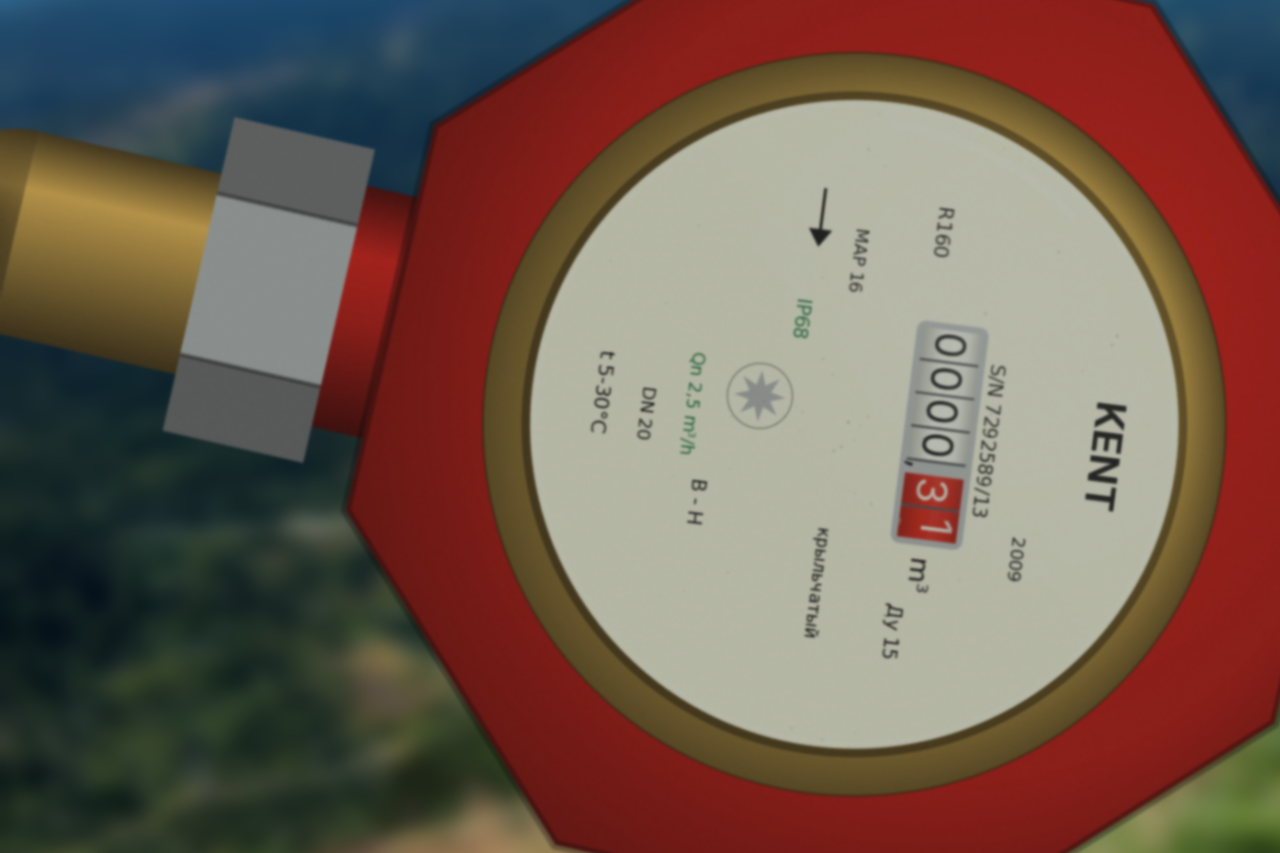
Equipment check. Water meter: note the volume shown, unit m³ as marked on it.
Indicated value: 0.31 m³
